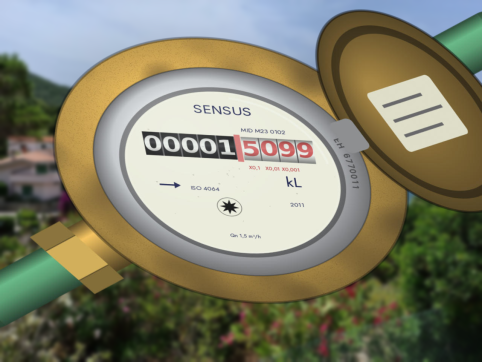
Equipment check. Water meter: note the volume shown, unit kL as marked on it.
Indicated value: 1.5099 kL
